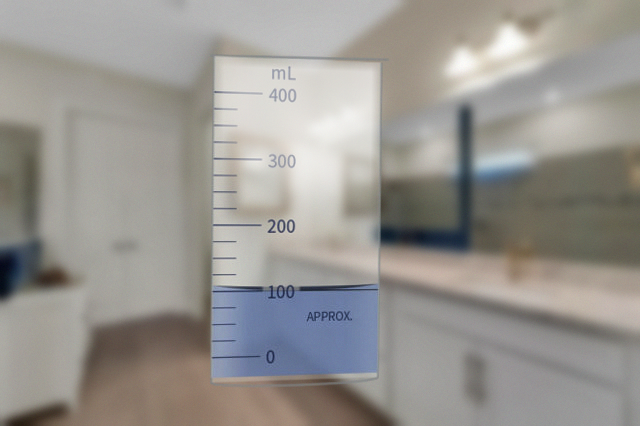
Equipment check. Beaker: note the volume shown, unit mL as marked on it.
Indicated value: 100 mL
